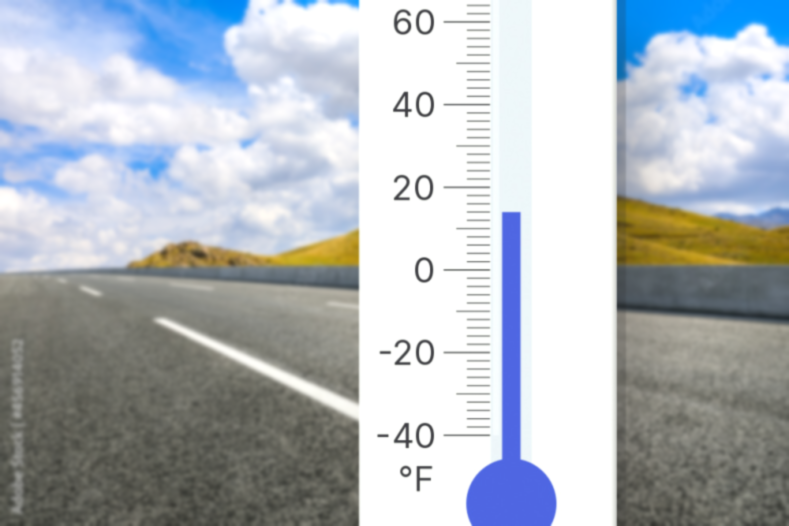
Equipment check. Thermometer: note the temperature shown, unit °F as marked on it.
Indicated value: 14 °F
